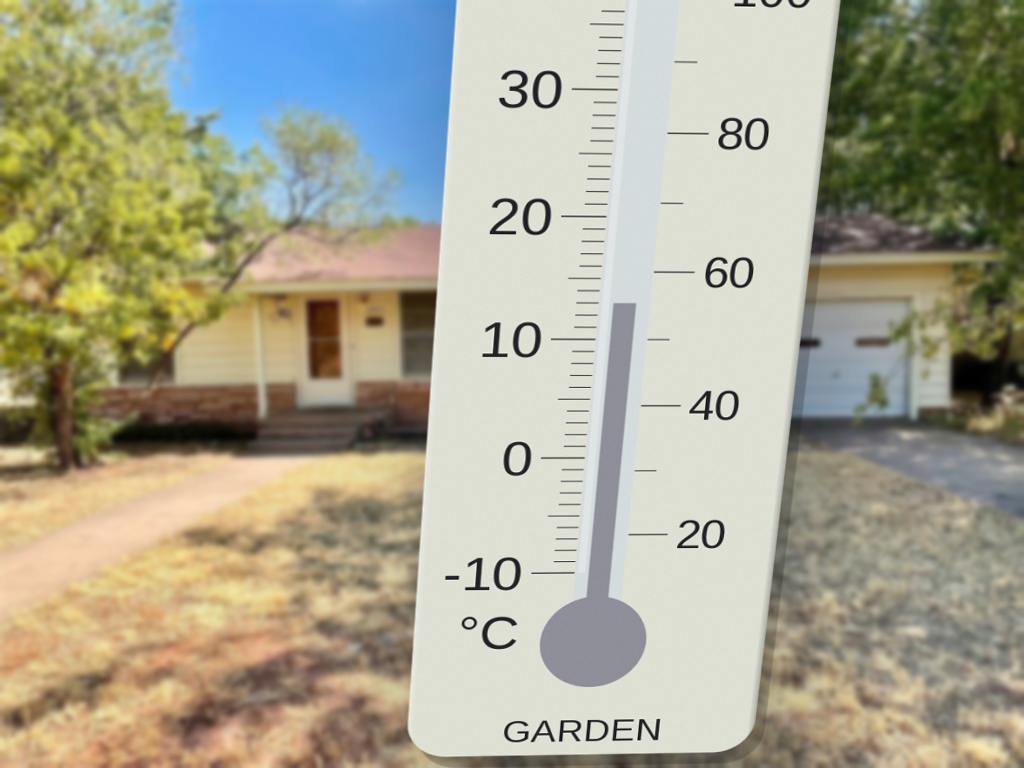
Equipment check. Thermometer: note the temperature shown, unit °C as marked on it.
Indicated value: 13 °C
